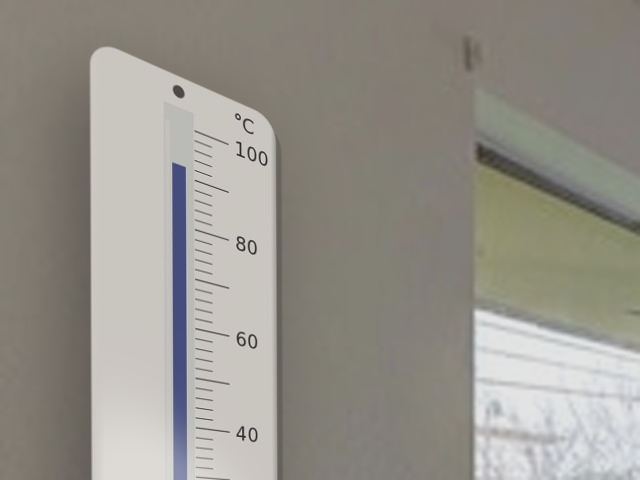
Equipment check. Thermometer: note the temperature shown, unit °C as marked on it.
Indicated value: 92 °C
